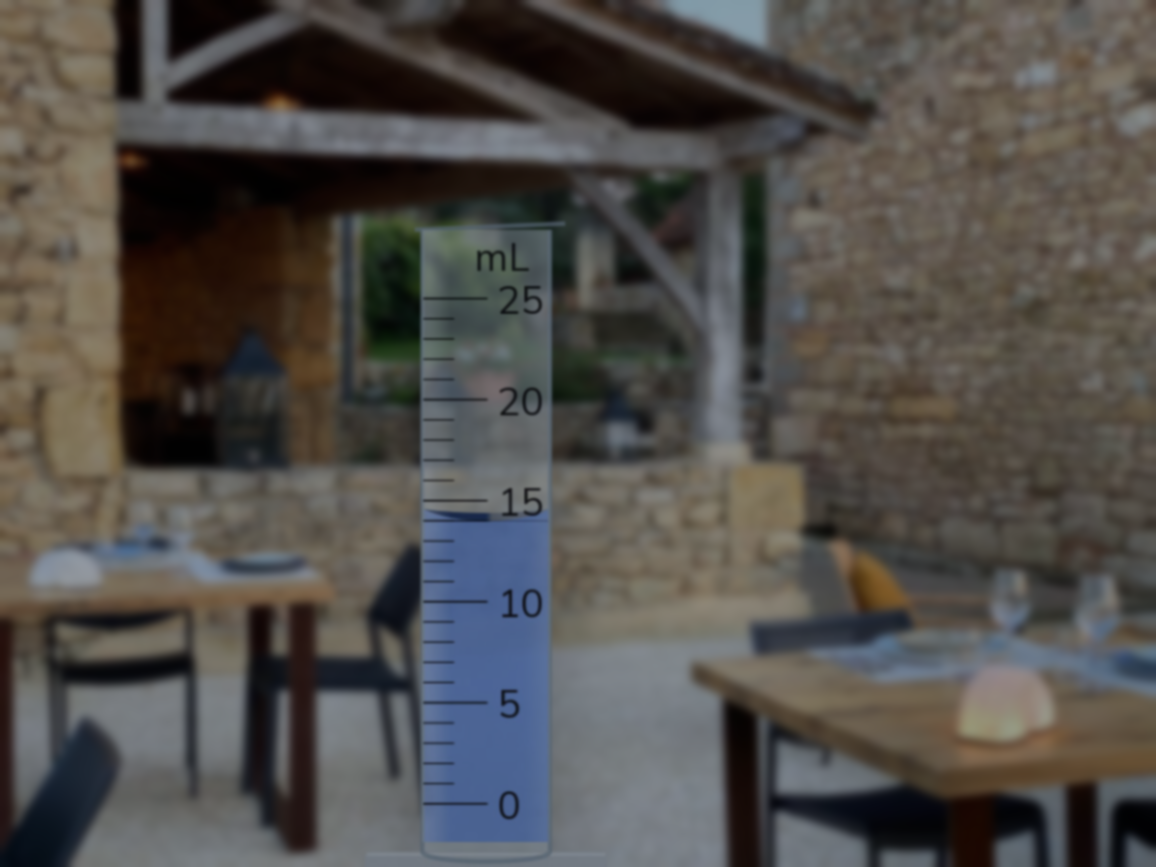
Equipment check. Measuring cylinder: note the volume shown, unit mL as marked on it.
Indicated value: 14 mL
